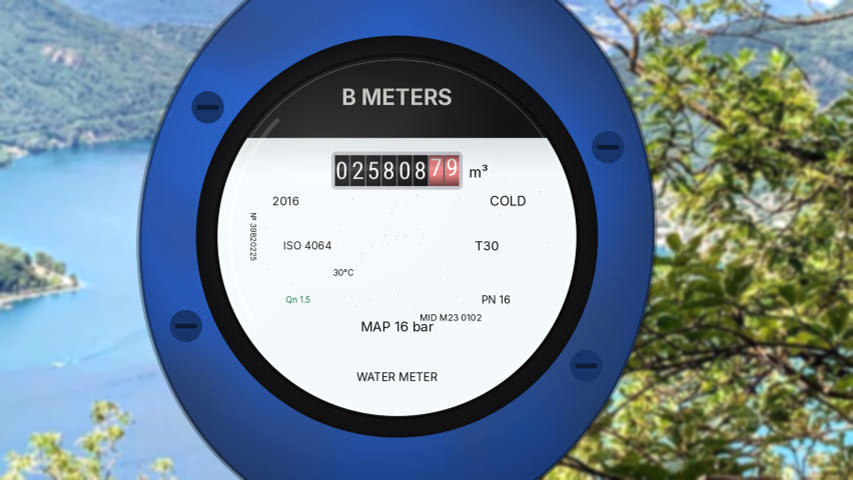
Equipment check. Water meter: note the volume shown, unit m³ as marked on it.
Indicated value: 25808.79 m³
